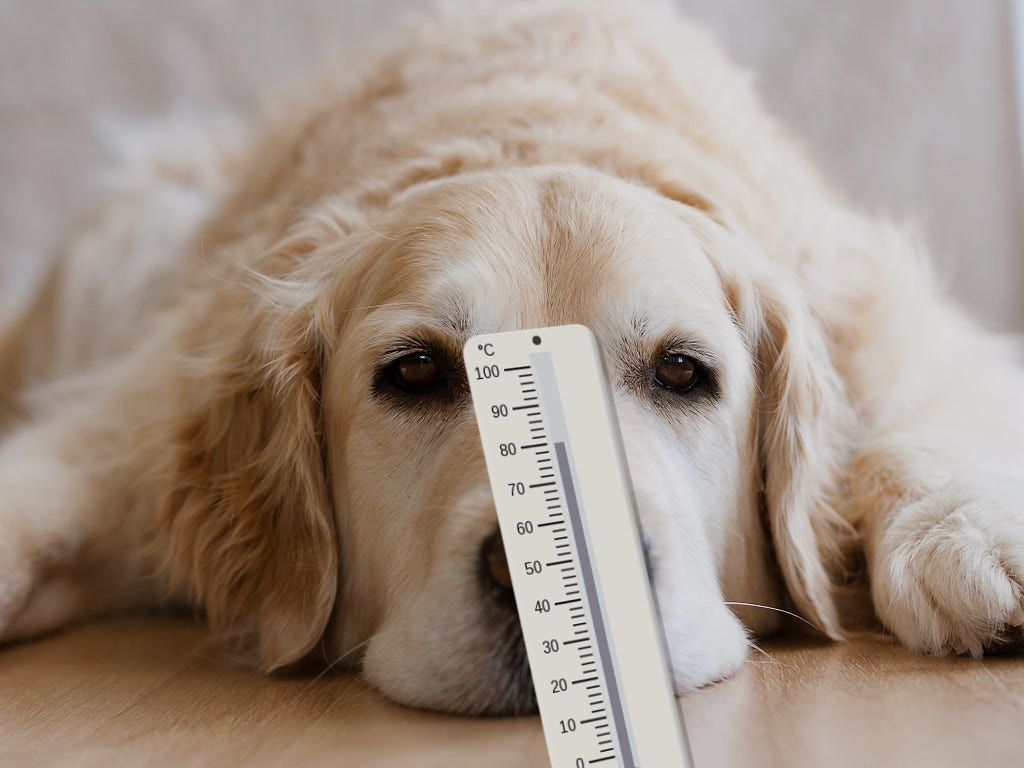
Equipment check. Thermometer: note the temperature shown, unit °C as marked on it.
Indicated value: 80 °C
